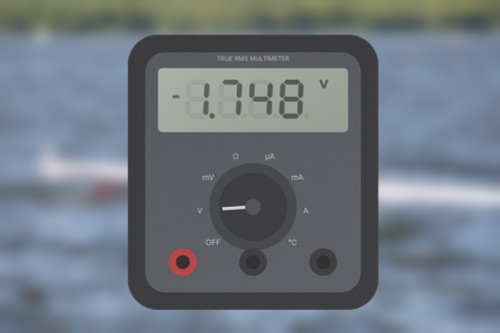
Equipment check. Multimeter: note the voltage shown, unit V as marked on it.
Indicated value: -1.748 V
